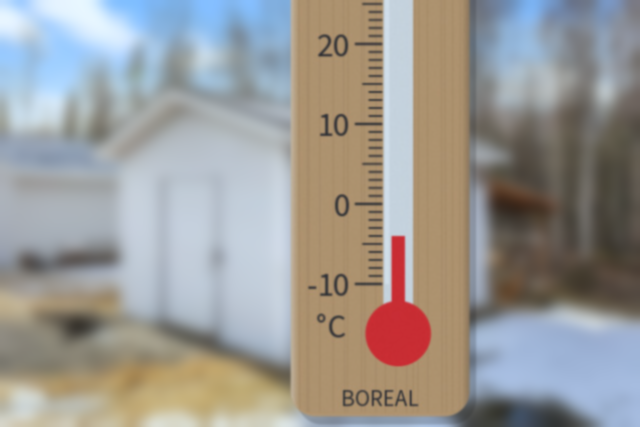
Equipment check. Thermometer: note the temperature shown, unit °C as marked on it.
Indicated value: -4 °C
